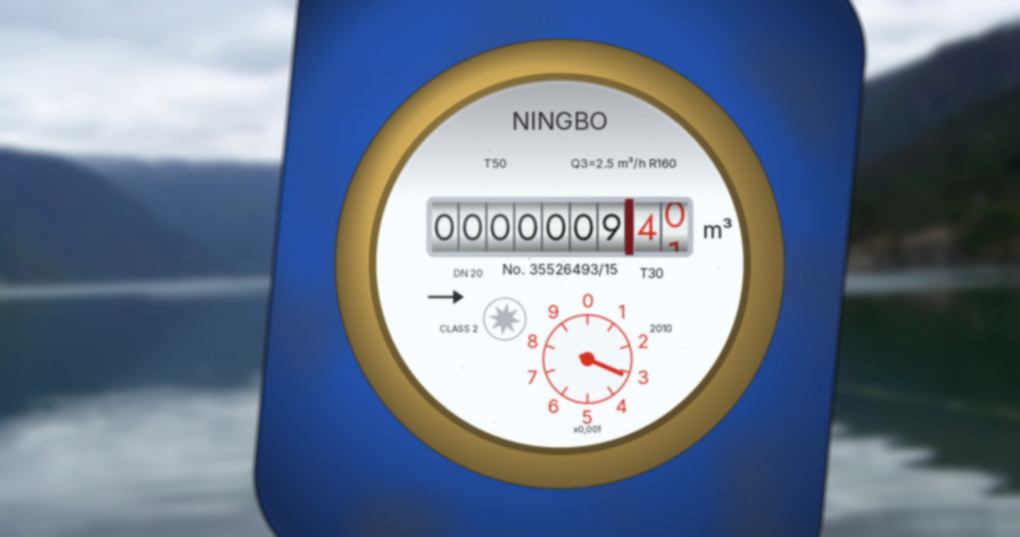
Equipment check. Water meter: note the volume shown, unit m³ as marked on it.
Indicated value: 9.403 m³
